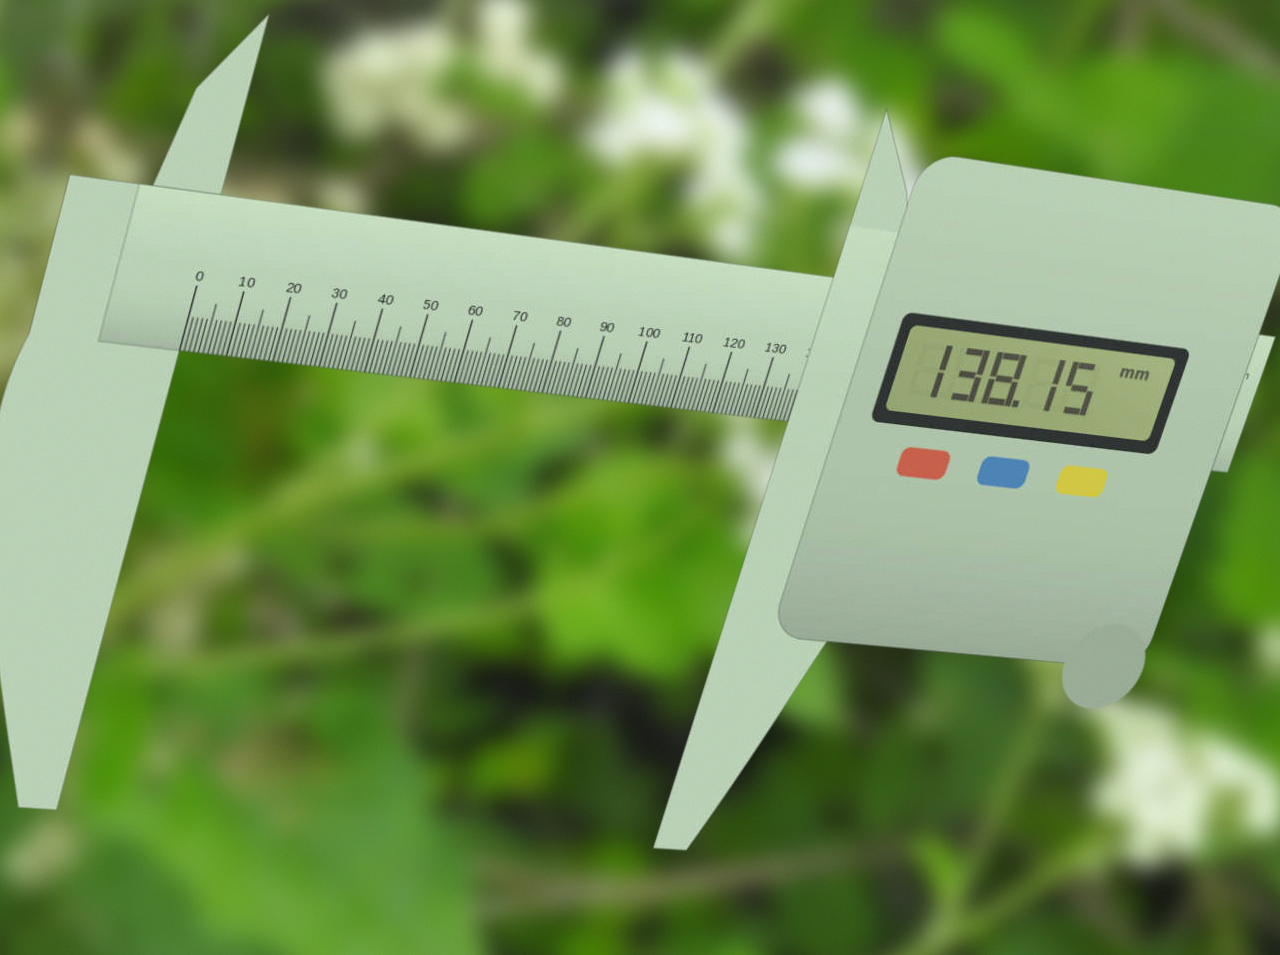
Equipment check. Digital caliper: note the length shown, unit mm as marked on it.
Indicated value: 138.15 mm
